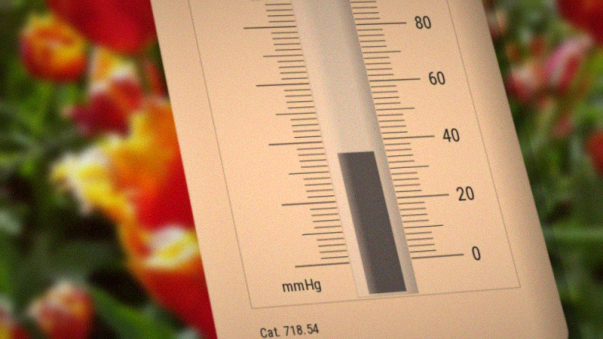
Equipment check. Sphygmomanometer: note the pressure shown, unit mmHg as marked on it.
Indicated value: 36 mmHg
